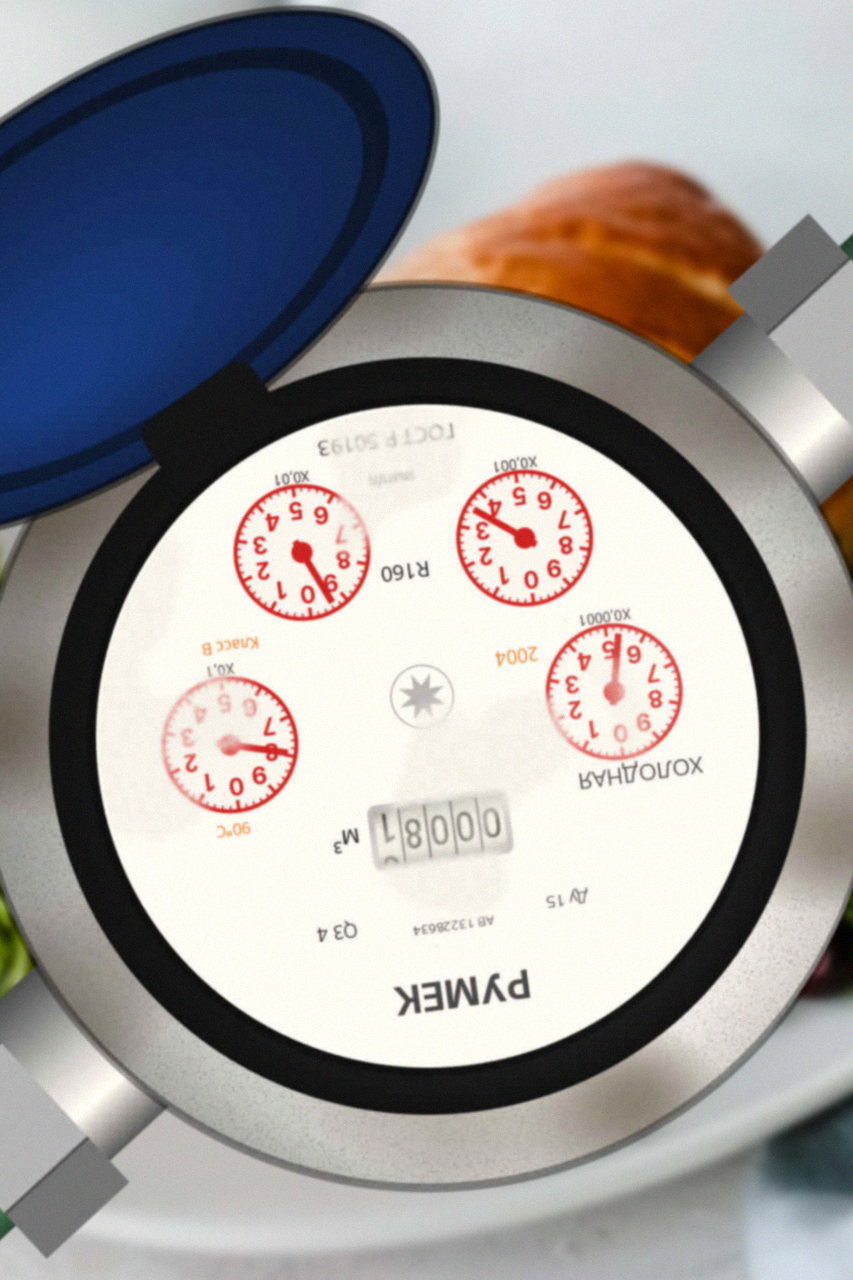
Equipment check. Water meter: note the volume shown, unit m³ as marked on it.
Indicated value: 80.7935 m³
